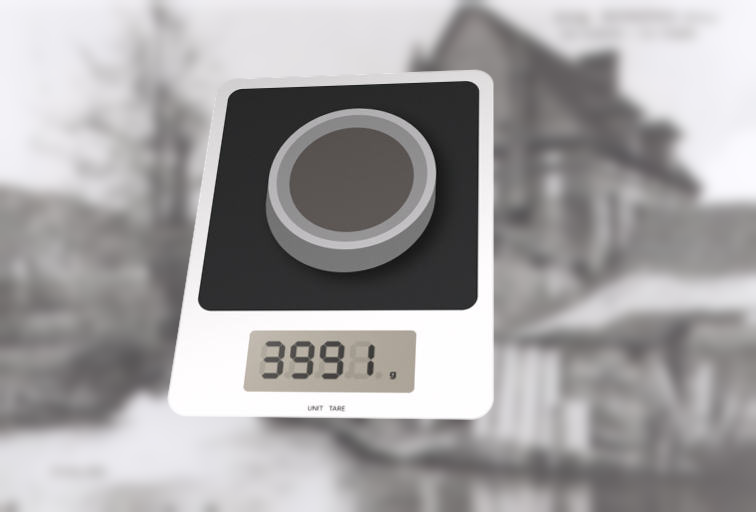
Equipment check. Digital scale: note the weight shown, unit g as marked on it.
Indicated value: 3991 g
